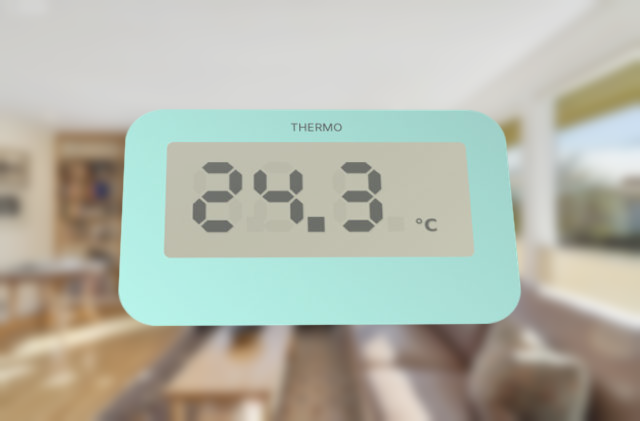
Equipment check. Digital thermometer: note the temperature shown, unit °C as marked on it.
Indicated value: 24.3 °C
